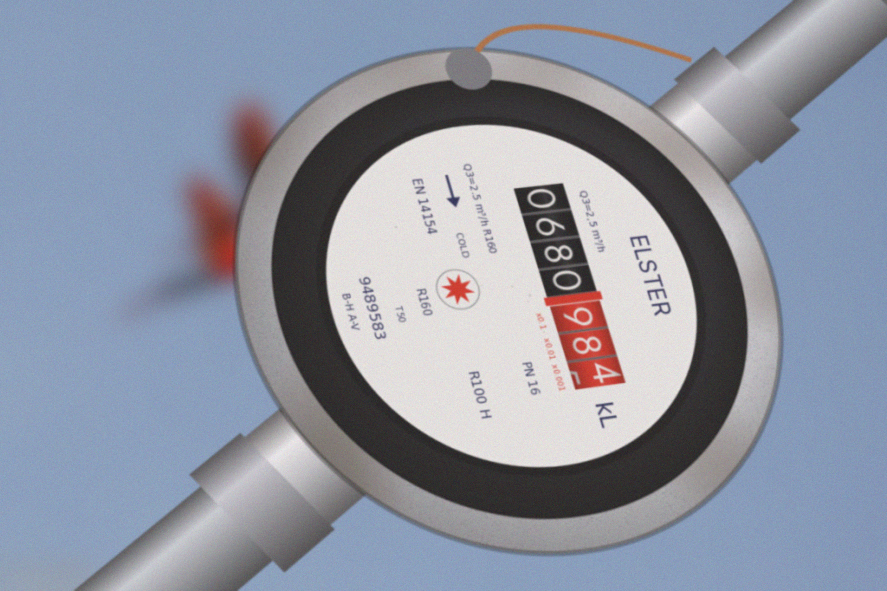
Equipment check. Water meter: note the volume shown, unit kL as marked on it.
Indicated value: 680.984 kL
